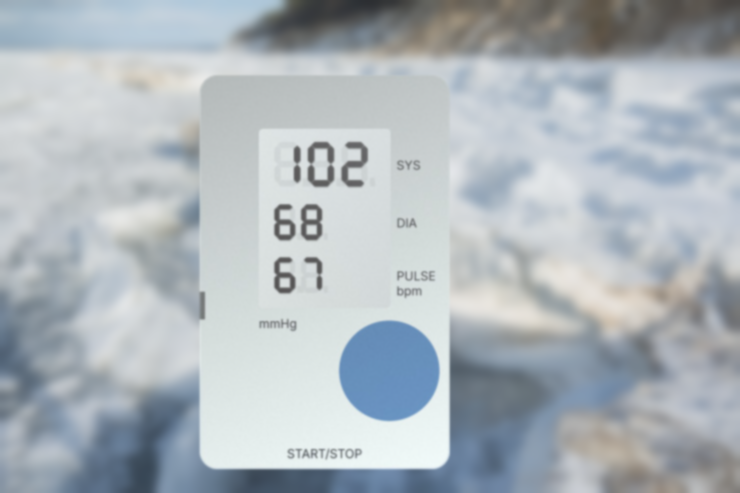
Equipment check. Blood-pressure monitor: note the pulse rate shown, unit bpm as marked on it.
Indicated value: 67 bpm
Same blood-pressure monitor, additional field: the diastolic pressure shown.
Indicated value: 68 mmHg
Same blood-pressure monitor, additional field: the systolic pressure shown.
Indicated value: 102 mmHg
